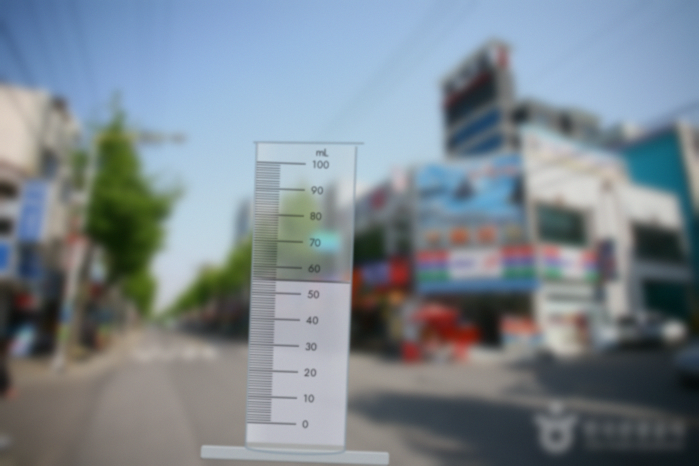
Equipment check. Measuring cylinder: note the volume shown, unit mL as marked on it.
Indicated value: 55 mL
